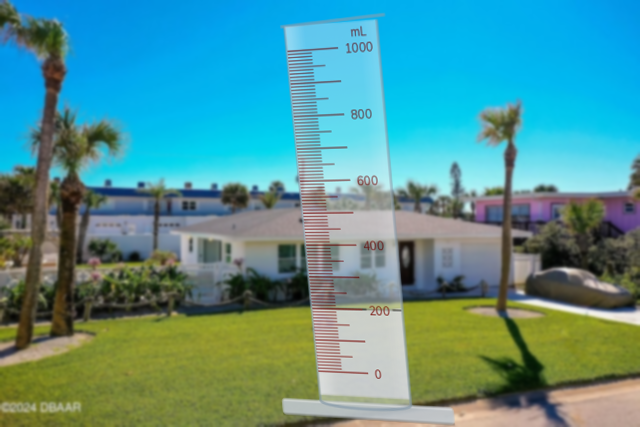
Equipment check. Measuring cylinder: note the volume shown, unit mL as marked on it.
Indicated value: 200 mL
